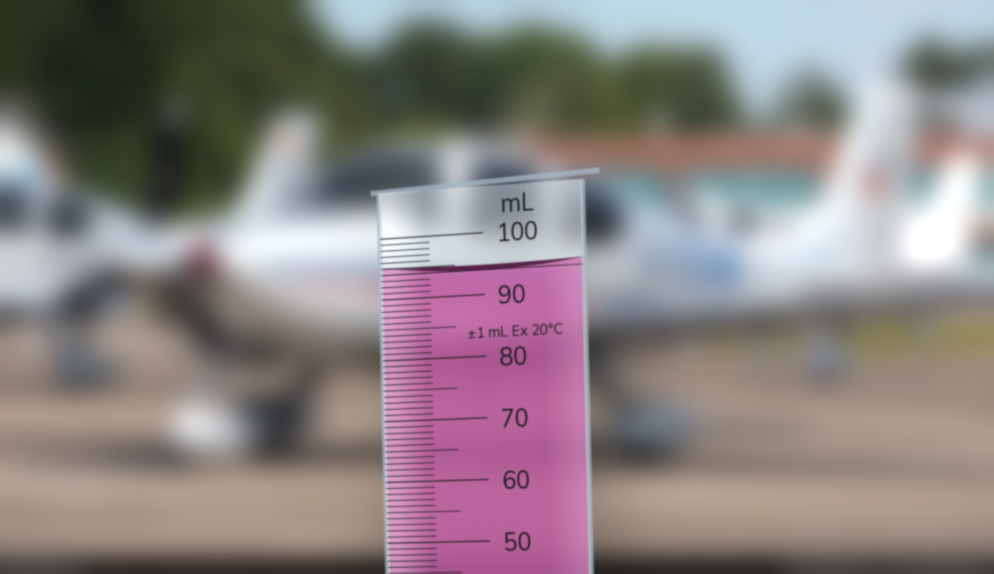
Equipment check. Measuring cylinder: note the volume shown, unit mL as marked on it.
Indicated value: 94 mL
